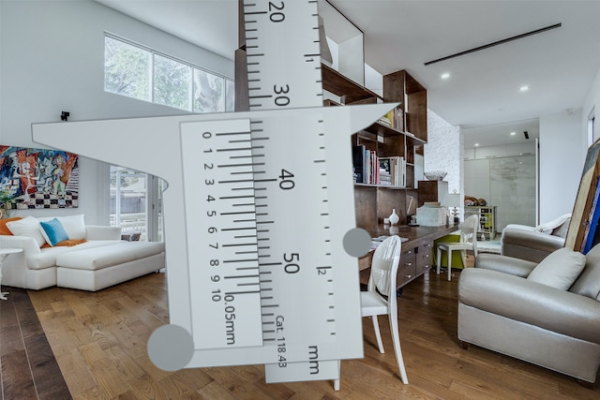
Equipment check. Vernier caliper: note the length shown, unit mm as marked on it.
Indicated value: 34.2 mm
